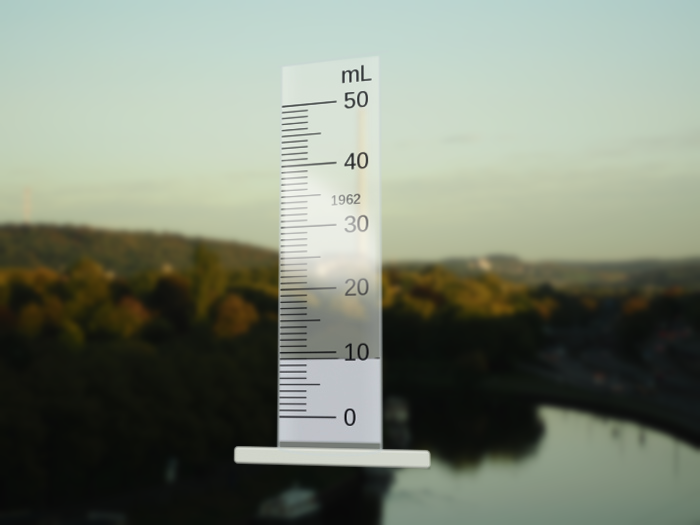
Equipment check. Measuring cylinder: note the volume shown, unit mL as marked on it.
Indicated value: 9 mL
